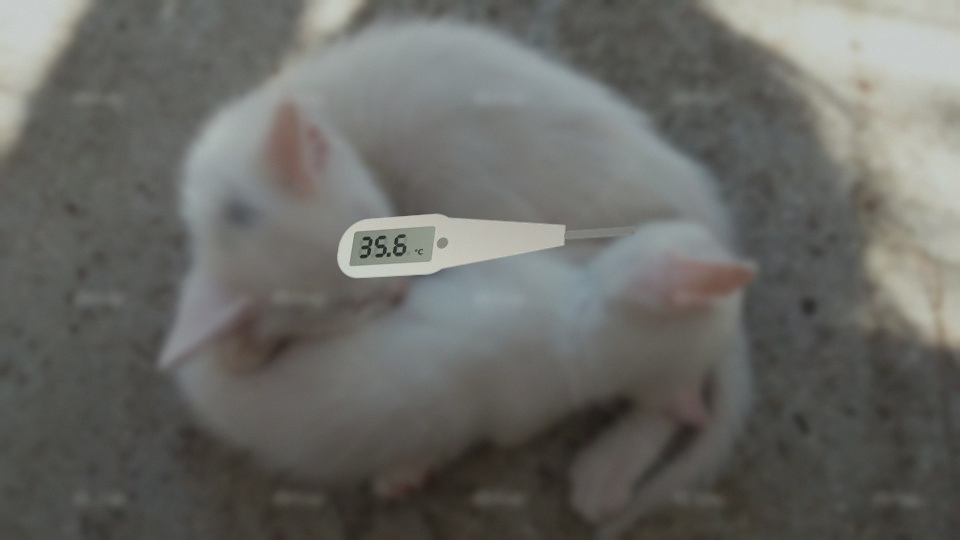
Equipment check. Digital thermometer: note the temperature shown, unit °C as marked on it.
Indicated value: 35.6 °C
